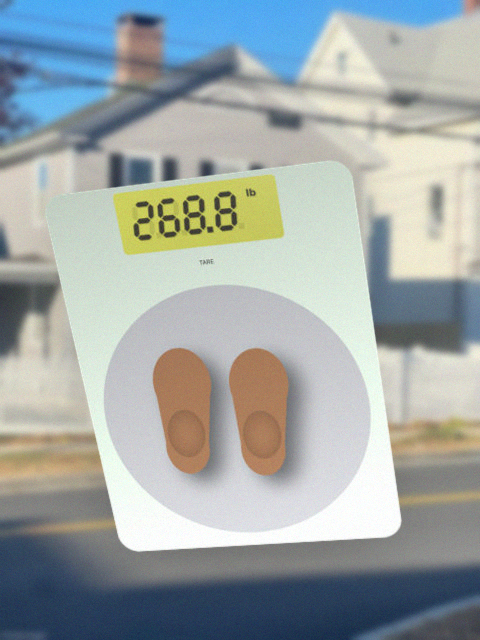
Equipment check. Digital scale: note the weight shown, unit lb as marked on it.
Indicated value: 268.8 lb
